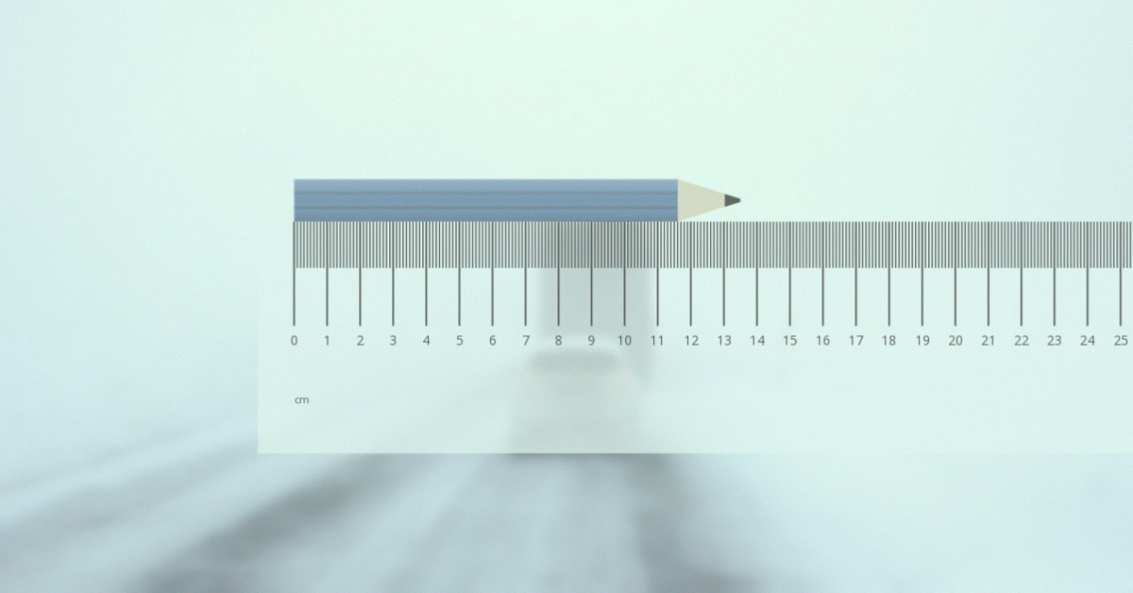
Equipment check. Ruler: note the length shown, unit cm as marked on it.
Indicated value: 13.5 cm
